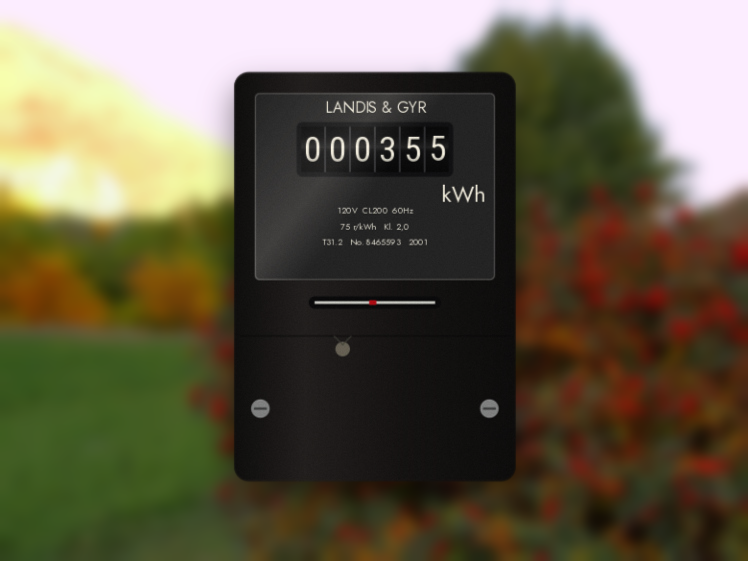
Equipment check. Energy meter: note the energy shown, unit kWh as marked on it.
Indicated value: 355 kWh
